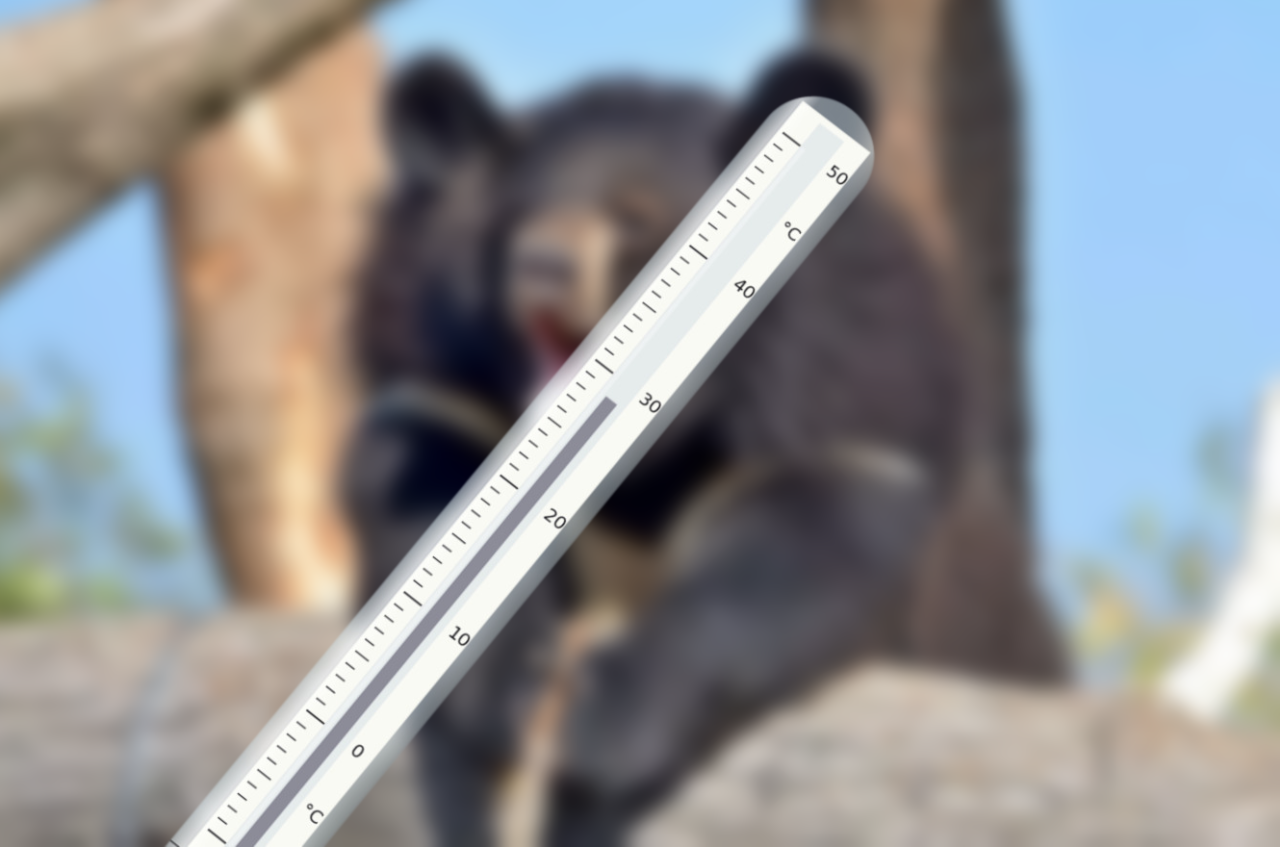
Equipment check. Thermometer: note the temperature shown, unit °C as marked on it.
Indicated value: 28.5 °C
